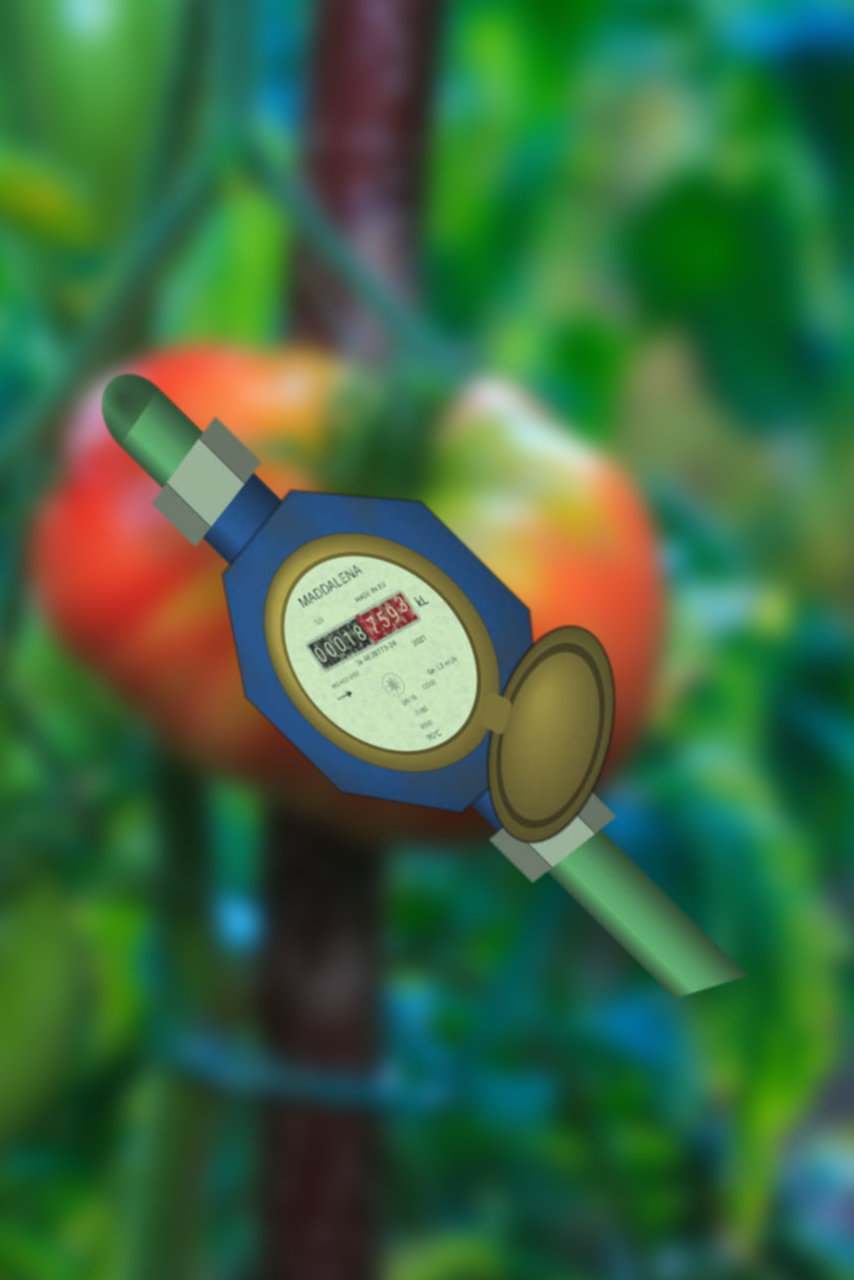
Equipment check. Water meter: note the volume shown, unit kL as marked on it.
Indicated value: 18.7593 kL
